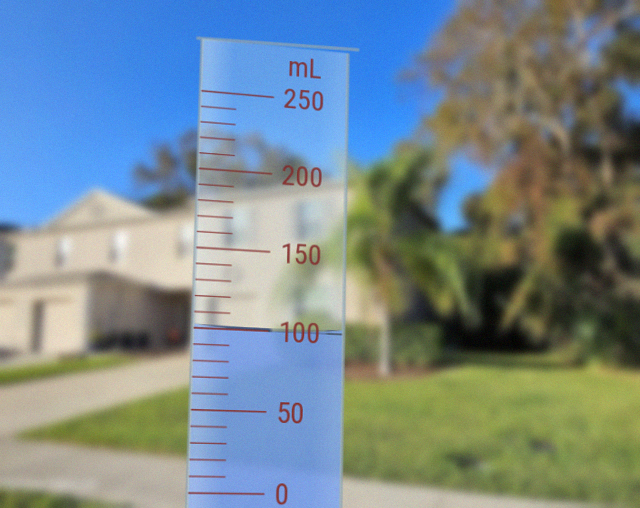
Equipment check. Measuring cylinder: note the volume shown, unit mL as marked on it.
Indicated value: 100 mL
